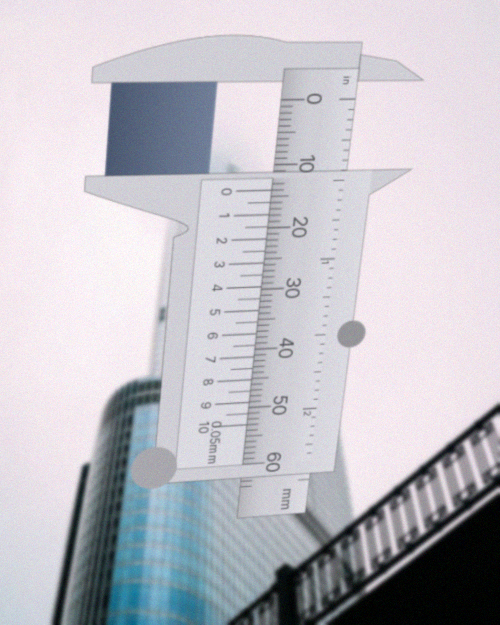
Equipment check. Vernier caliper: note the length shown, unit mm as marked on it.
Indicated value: 14.0 mm
